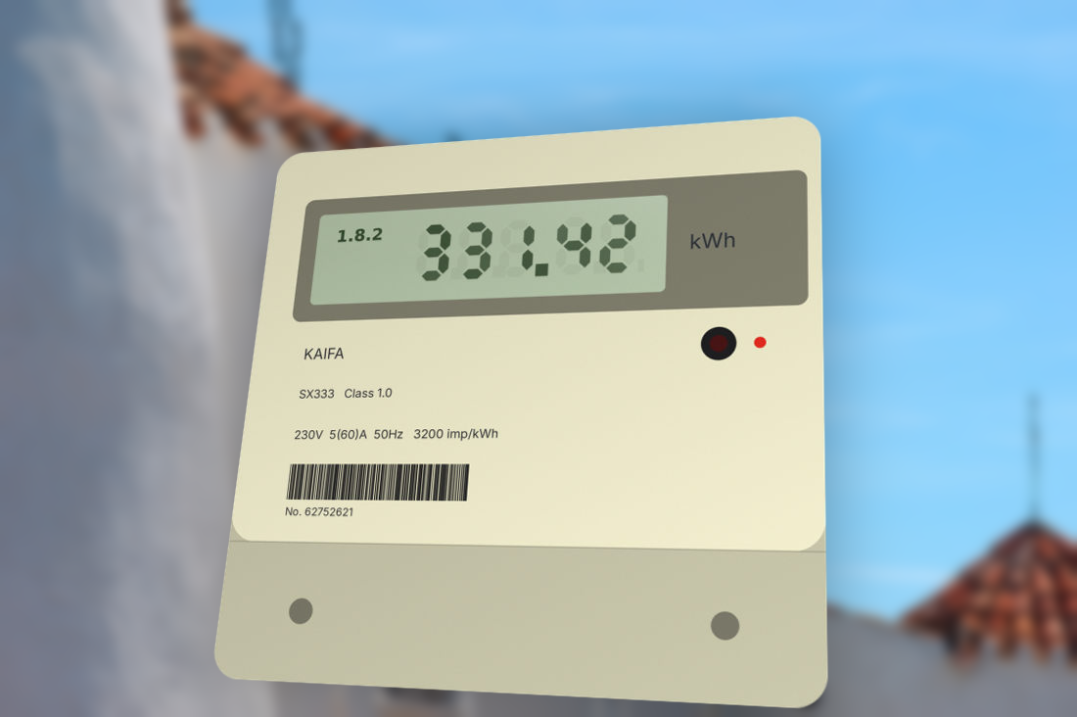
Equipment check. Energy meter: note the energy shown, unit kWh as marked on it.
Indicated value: 331.42 kWh
